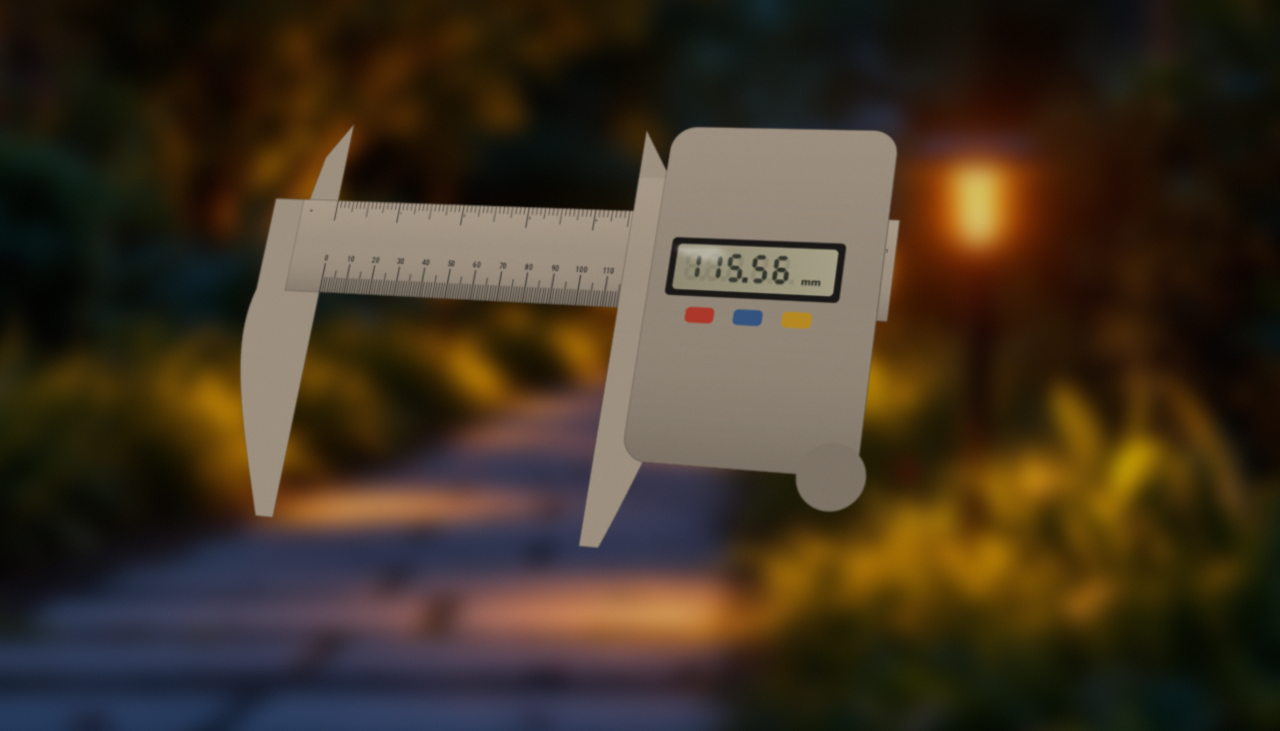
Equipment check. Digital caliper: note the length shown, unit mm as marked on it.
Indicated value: 115.56 mm
